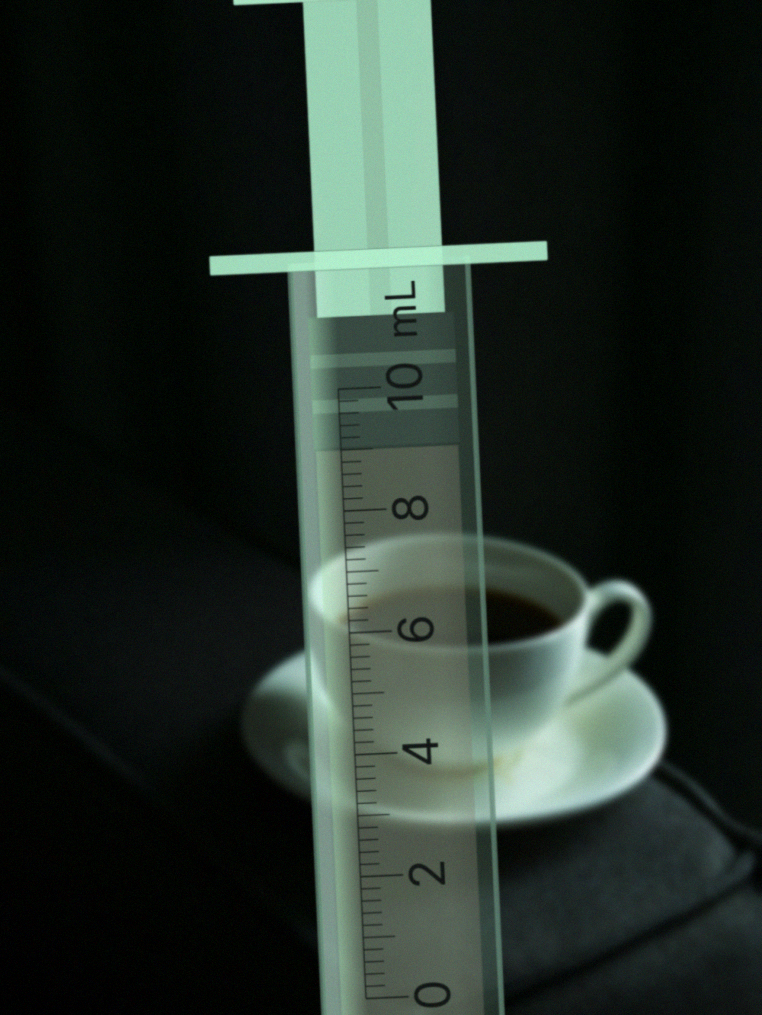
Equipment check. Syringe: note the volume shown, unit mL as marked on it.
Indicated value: 9 mL
